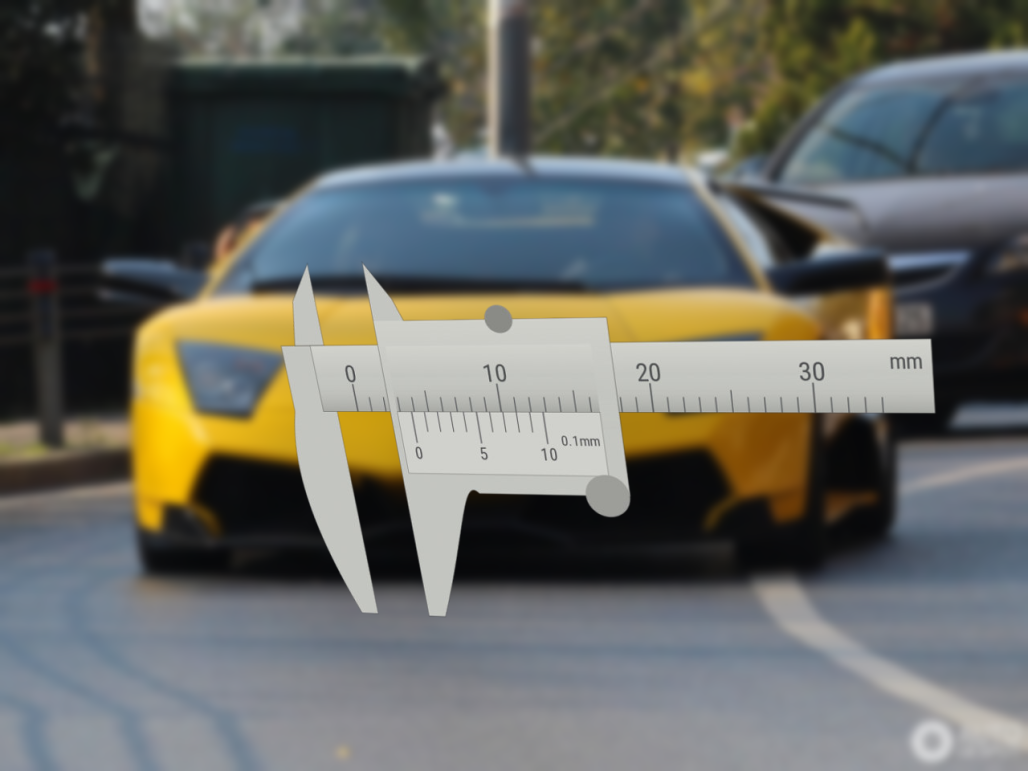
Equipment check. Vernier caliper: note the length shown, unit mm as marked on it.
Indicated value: 3.8 mm
